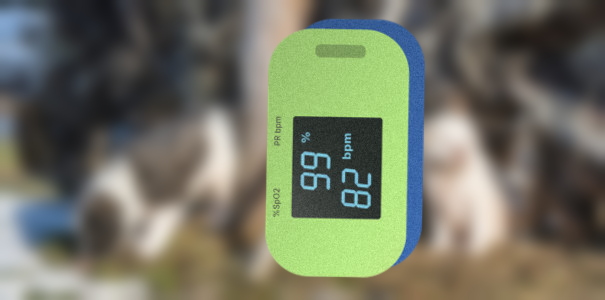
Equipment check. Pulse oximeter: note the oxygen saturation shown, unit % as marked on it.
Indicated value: 99 %
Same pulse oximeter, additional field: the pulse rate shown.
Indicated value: 82 bpm
